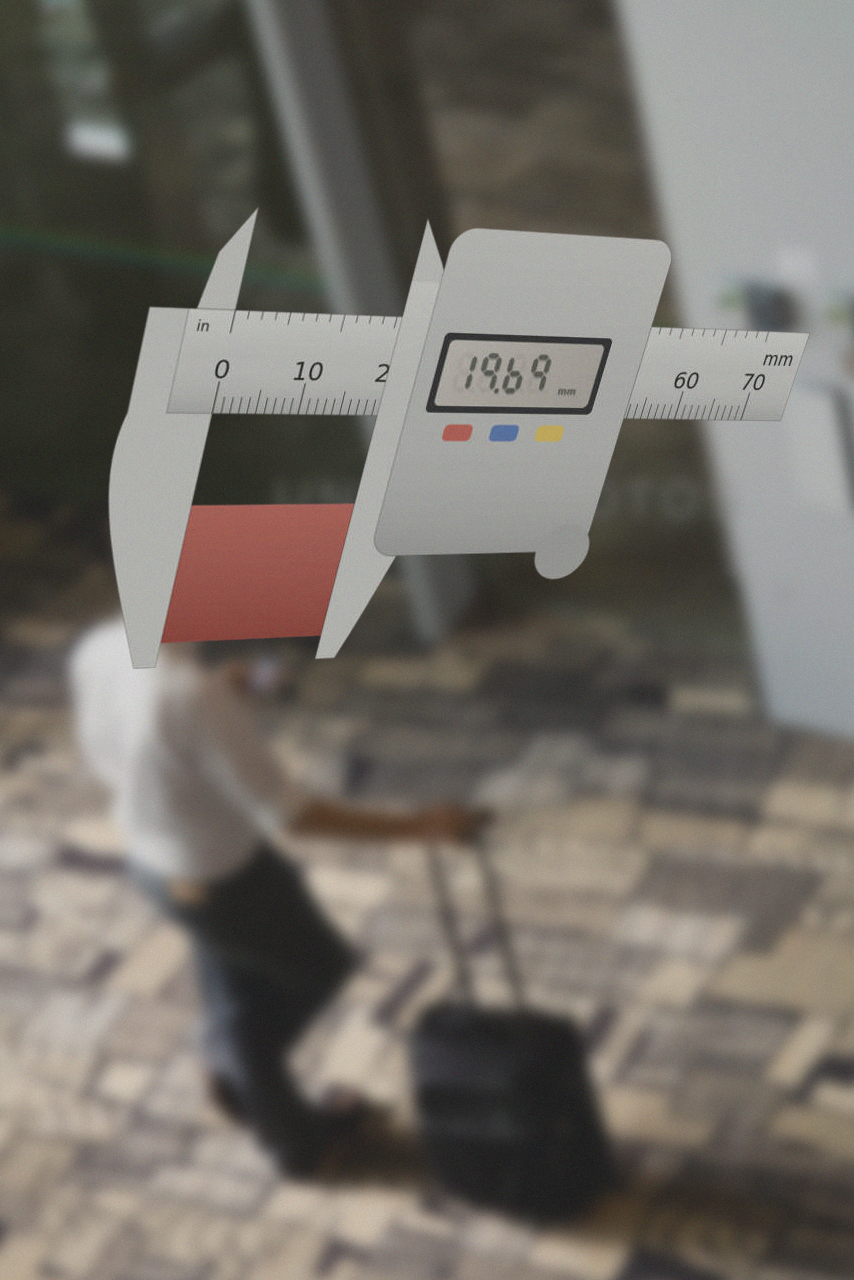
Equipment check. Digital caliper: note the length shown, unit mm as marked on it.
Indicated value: 19.69 mm
